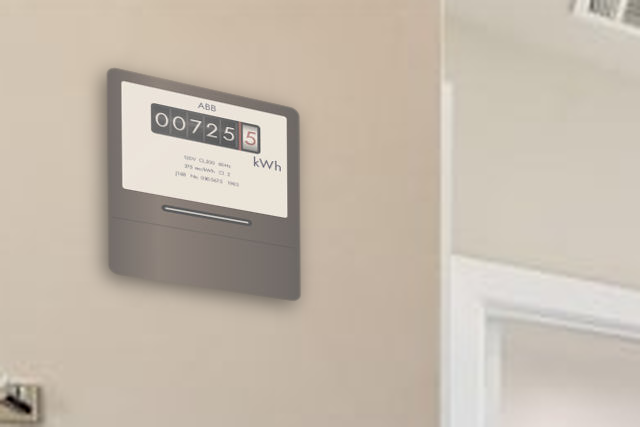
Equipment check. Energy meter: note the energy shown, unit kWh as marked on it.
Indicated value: 725.5 kWh
